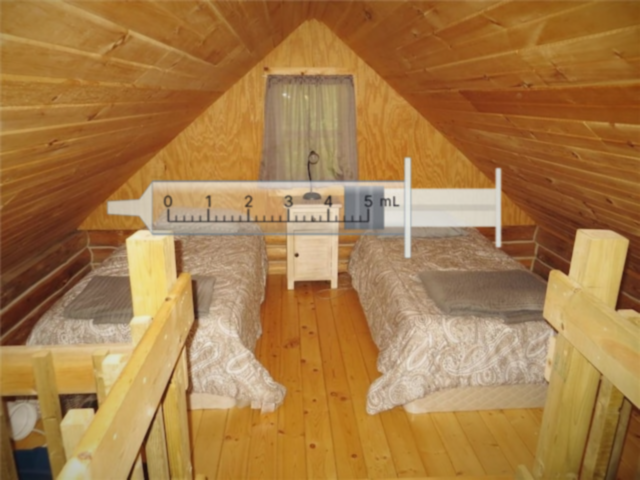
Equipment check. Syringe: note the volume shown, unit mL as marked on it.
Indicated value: 4.4 mL
